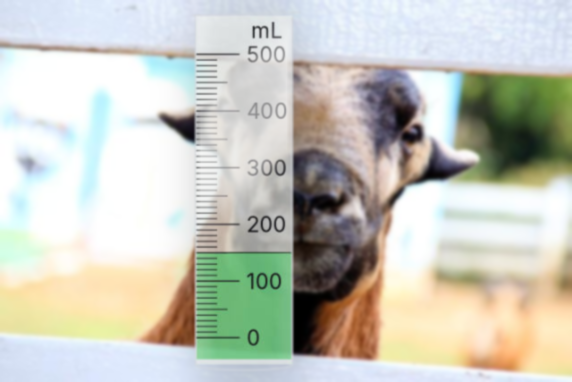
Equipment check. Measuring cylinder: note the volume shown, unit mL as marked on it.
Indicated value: 150 mL
